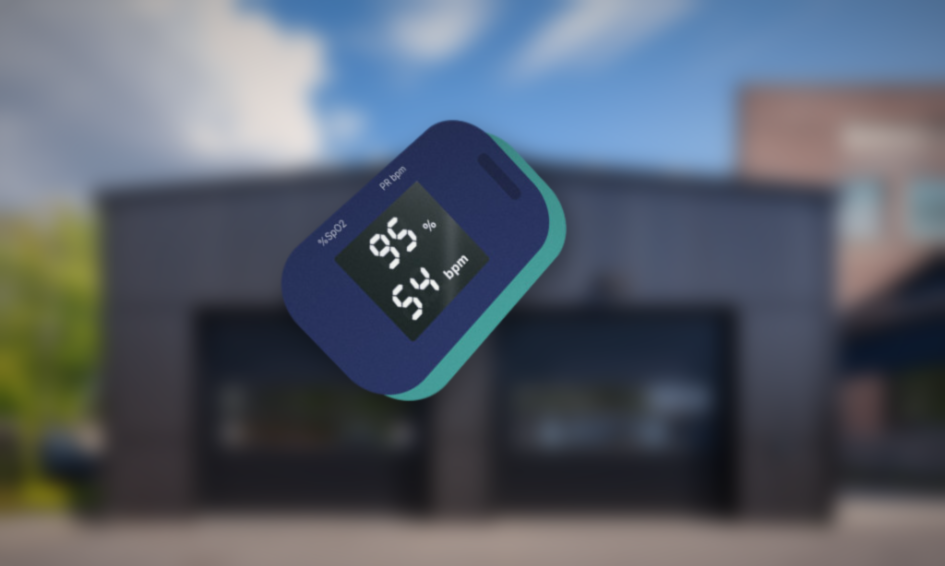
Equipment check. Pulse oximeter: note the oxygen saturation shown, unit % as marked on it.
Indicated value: 95 %
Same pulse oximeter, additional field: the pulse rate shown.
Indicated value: 54 bpm
